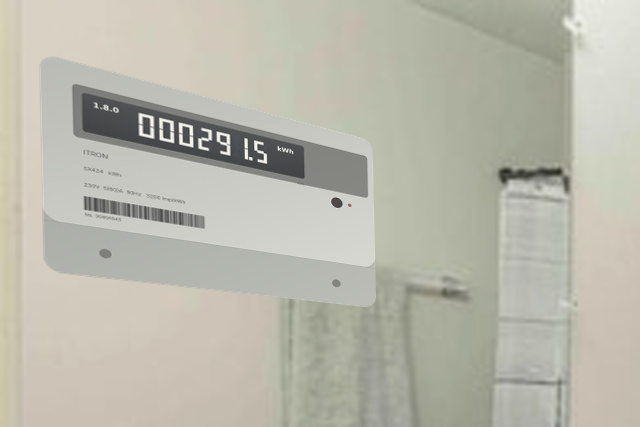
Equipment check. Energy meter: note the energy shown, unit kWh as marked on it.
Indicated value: 291.5 kWh
